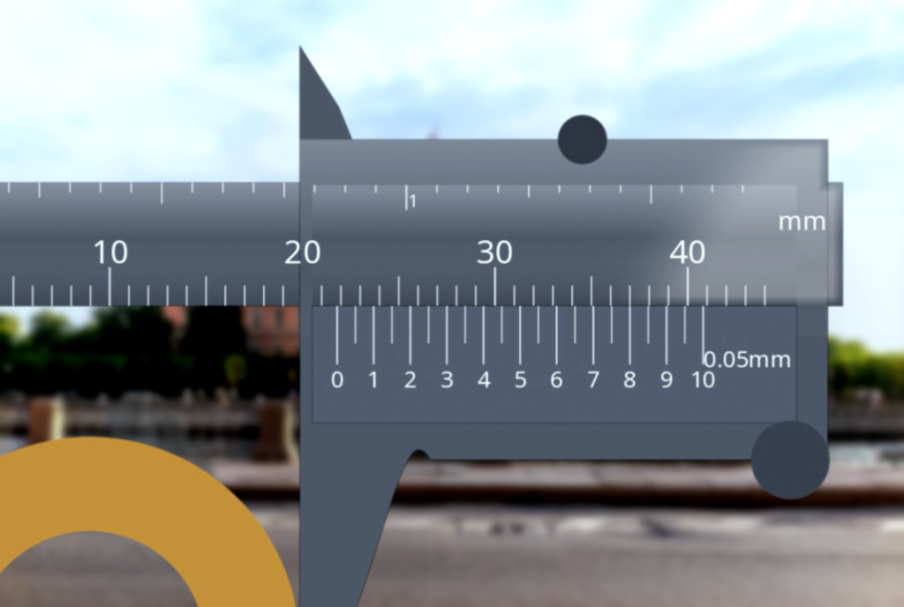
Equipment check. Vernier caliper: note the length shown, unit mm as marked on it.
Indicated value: 21.8 mm
